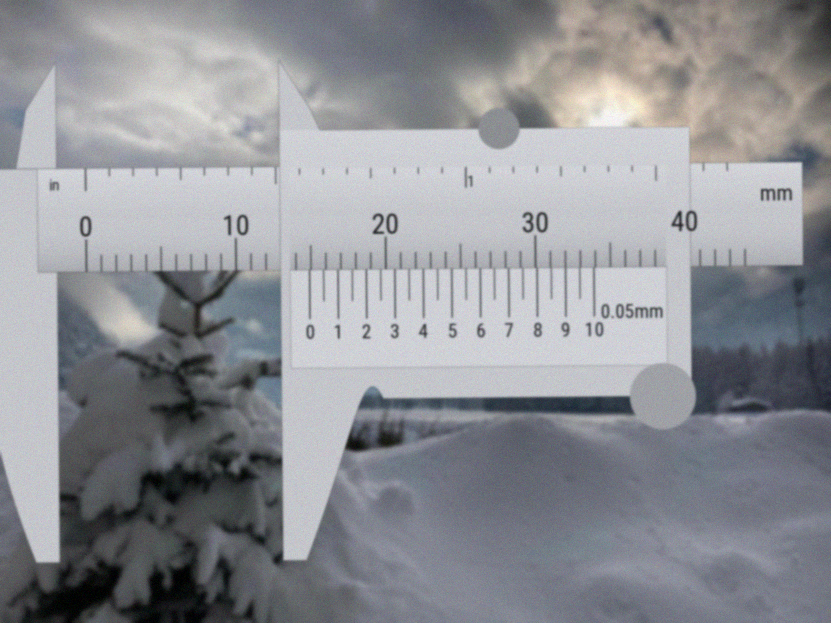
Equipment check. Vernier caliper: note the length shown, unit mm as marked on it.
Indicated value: 14.9 mm
